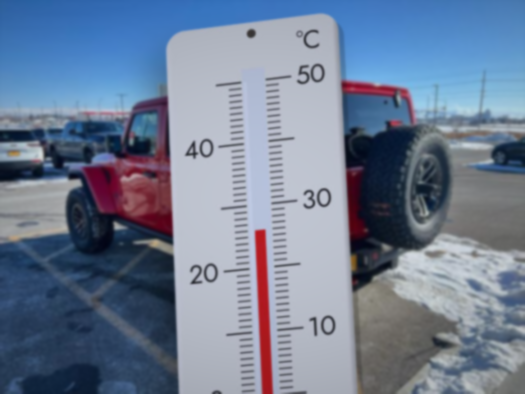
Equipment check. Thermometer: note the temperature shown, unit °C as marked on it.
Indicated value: 26 °C
